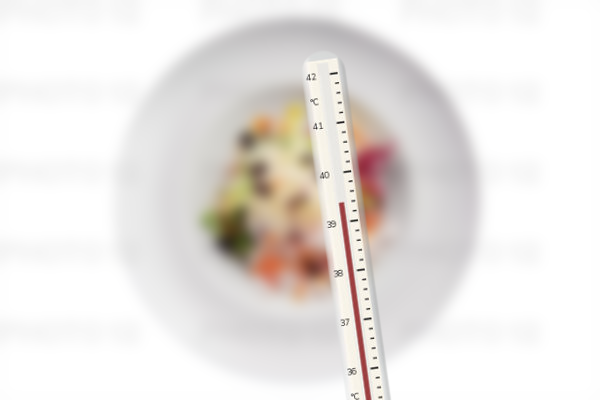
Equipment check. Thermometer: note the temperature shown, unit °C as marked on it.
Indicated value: 39.4 °C
